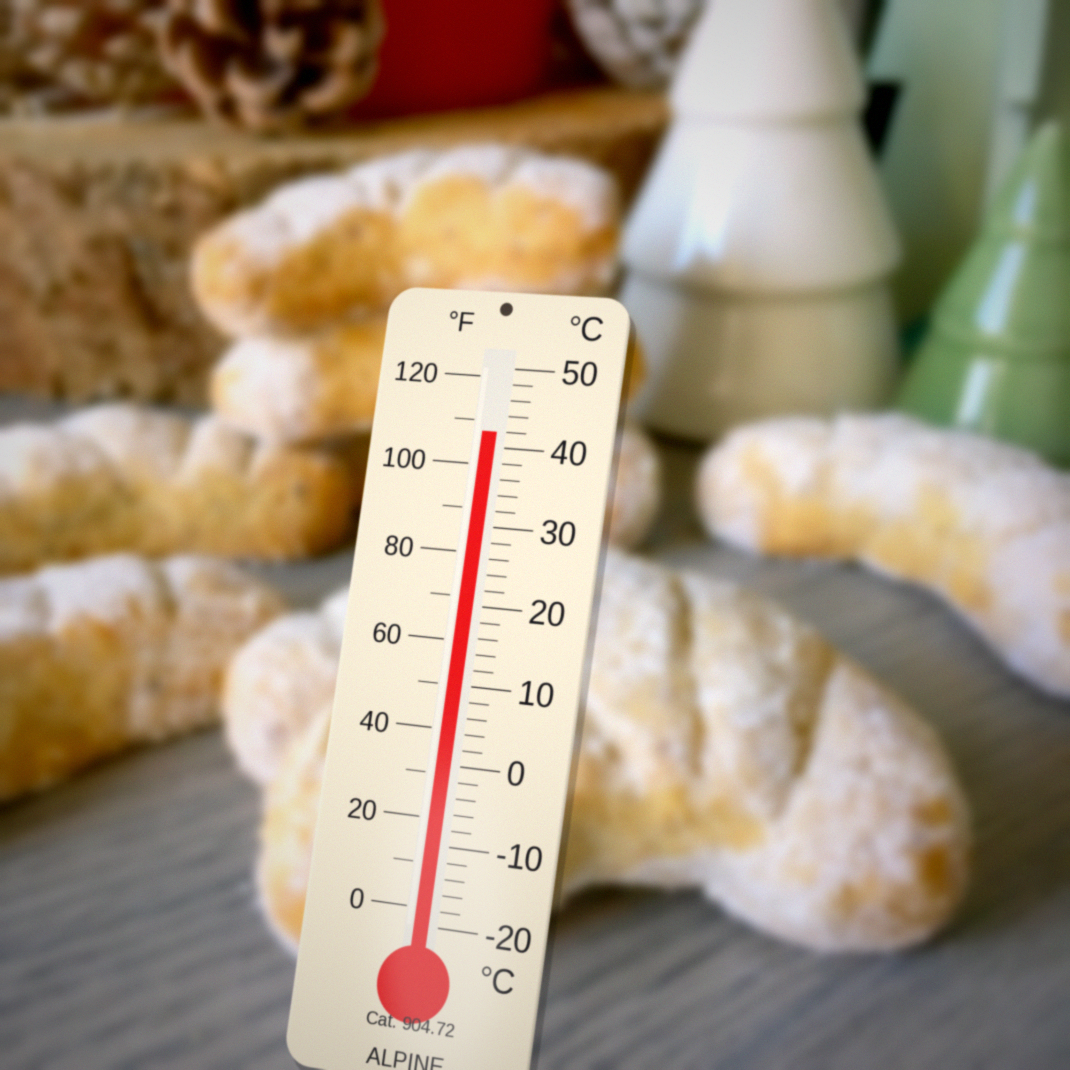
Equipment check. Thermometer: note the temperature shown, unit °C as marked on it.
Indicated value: 42 °C
